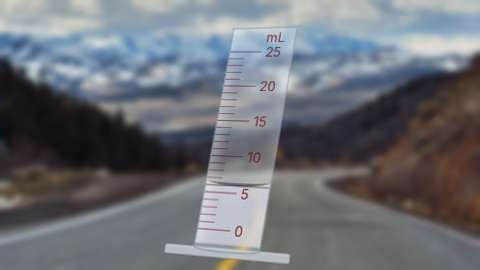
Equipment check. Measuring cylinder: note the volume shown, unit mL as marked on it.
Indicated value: 6 mL
